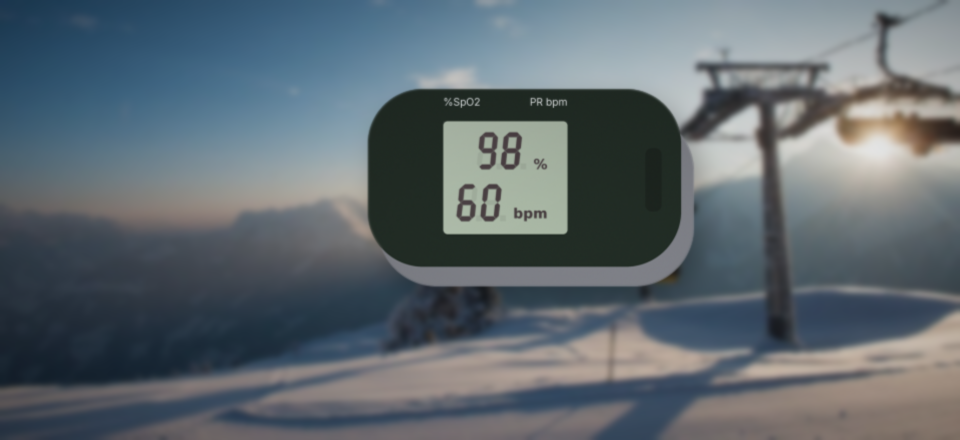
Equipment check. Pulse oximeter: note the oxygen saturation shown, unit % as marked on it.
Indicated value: 98 %
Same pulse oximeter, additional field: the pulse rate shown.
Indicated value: 60 bpm
